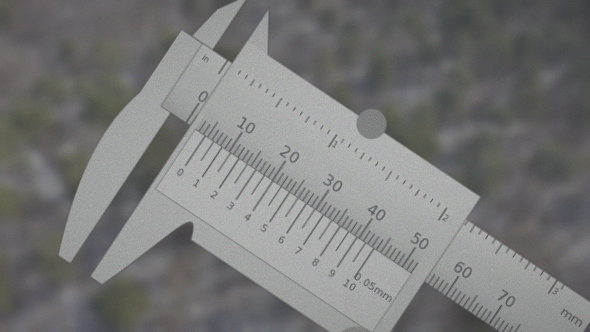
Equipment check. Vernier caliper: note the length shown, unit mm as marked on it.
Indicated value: 4.5 mm
